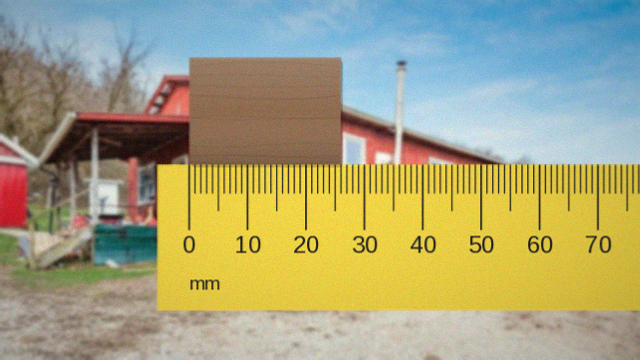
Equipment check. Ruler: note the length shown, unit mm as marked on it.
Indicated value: 26 mm
